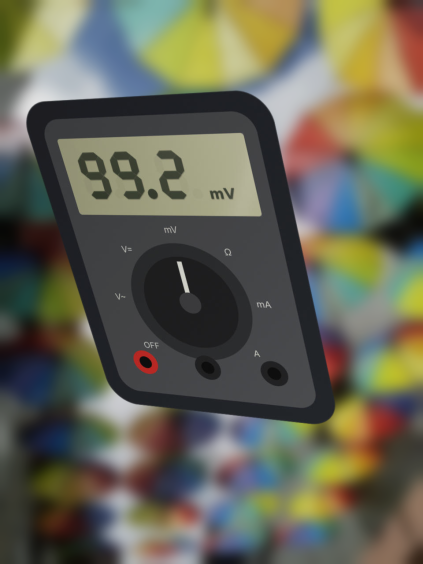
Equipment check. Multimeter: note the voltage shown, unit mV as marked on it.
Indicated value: 99.2 mV
